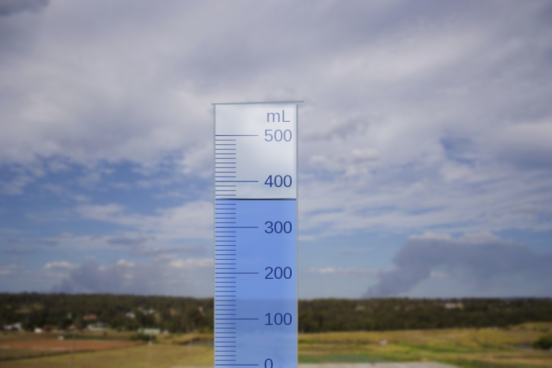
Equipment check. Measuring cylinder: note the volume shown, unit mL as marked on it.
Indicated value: 360 mL
